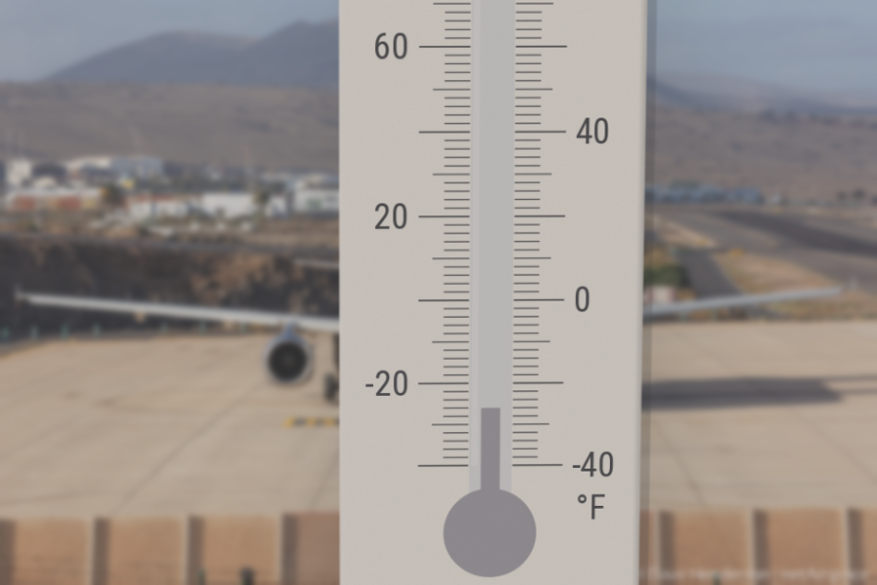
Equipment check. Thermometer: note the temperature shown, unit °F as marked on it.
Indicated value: -26 °F
